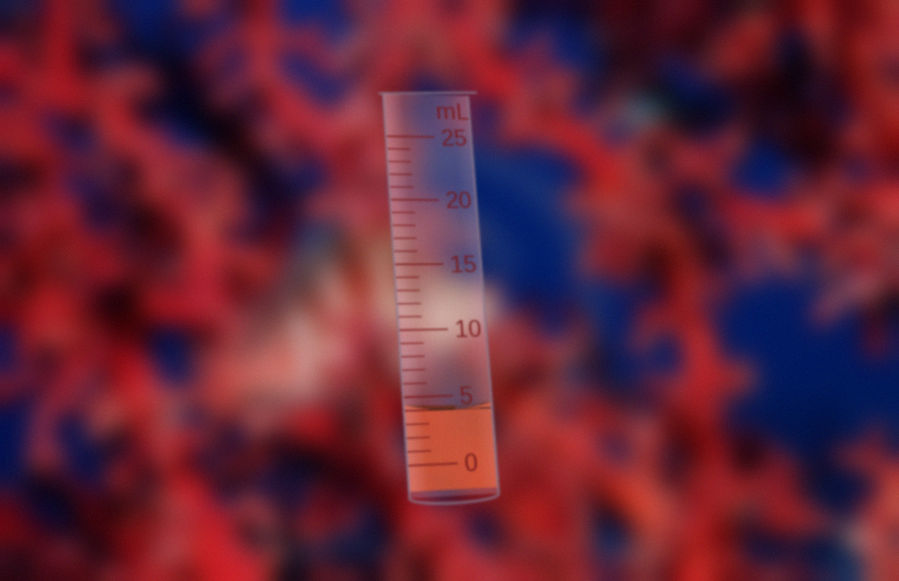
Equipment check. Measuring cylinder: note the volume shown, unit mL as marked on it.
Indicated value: 4 mL
